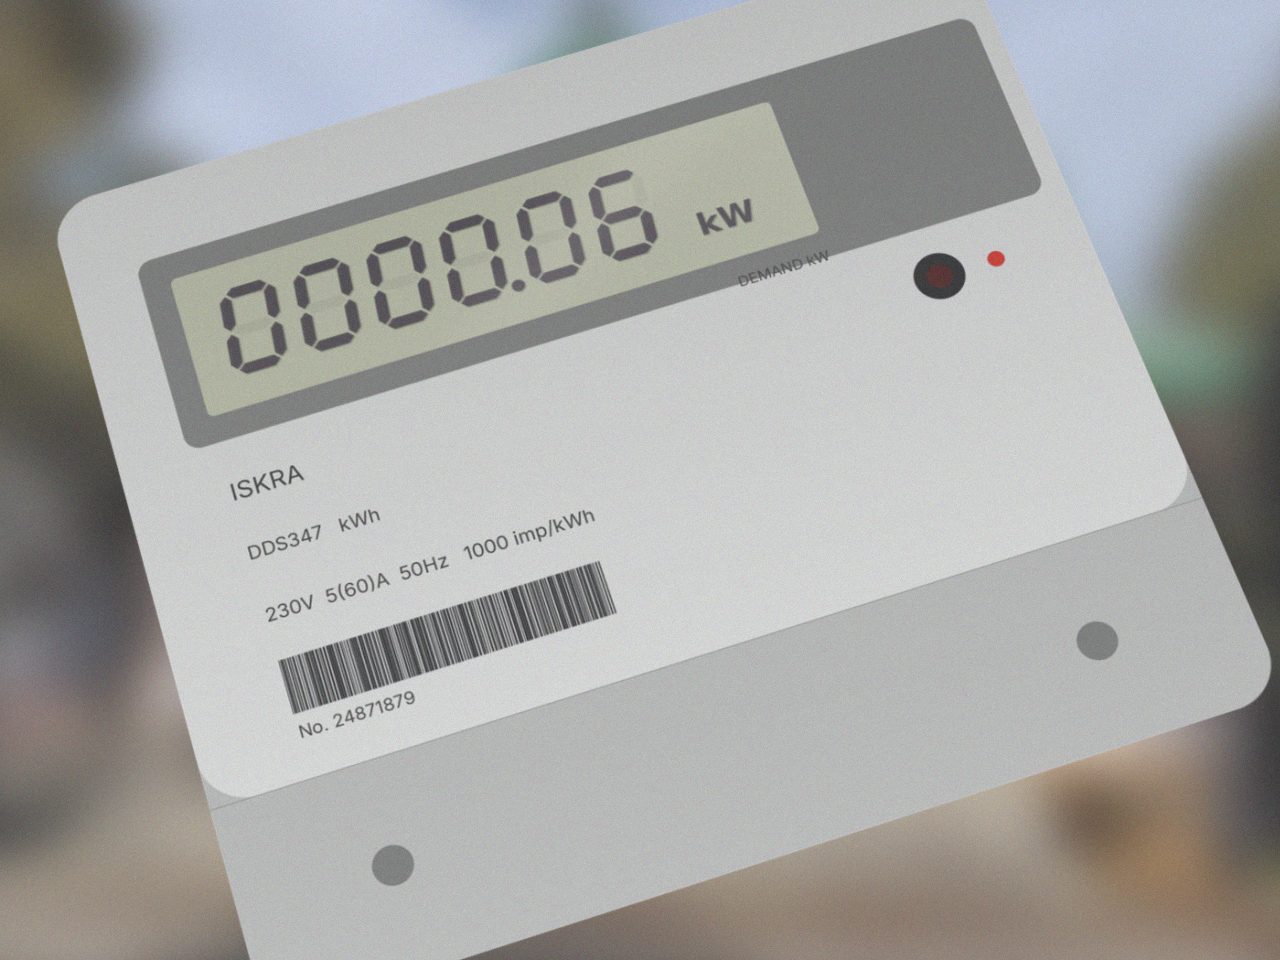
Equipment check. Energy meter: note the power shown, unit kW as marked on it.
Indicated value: 0.06 kW
